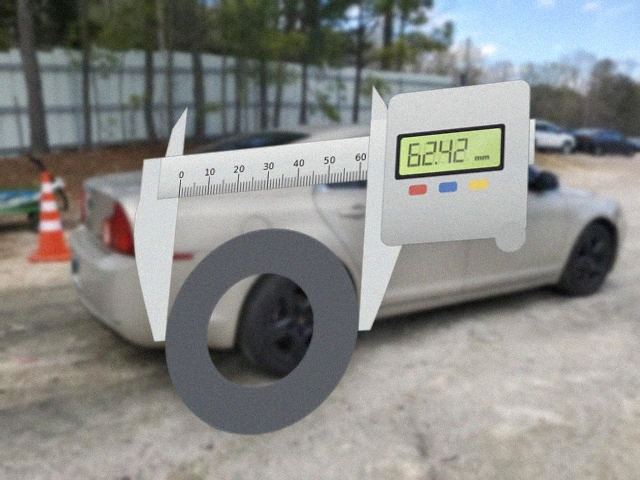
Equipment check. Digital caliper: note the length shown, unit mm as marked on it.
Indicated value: 62.42 mm
